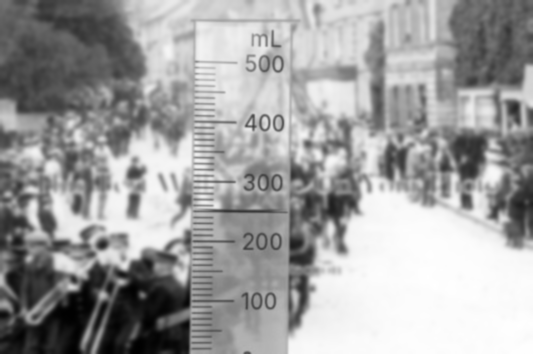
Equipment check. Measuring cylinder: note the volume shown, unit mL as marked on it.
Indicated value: 250 mL
